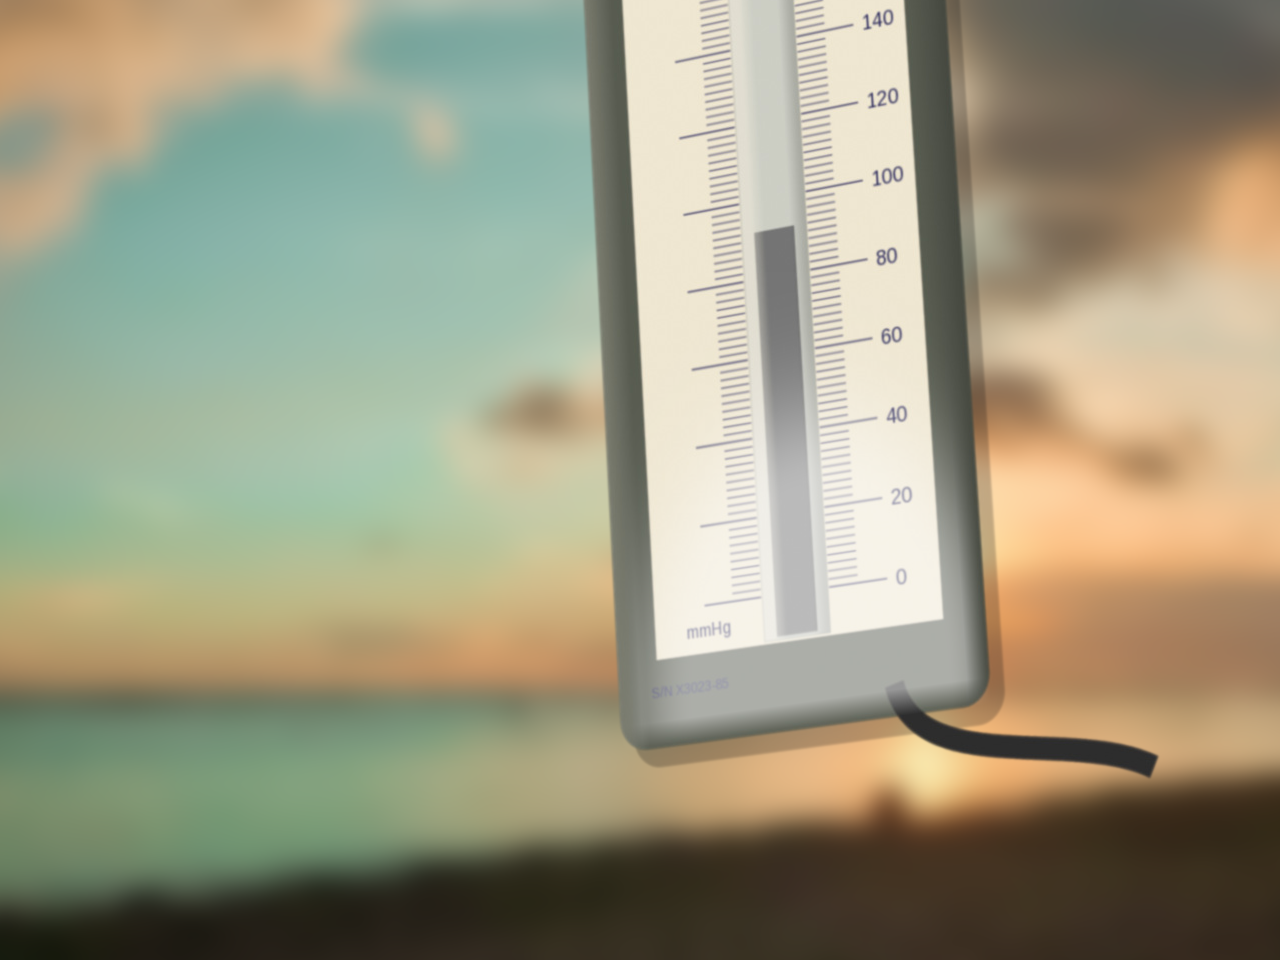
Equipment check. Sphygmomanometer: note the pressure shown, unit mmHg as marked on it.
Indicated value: 92 mmHg
